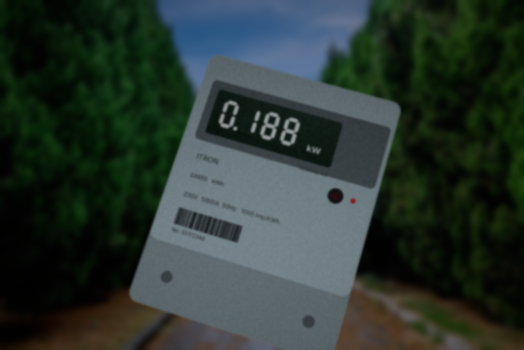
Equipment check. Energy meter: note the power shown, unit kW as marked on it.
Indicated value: 0.188 kW
